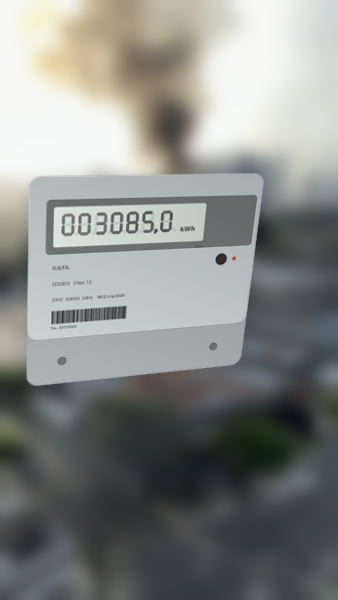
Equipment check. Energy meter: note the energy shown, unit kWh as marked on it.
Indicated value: 3085.0 kWh
